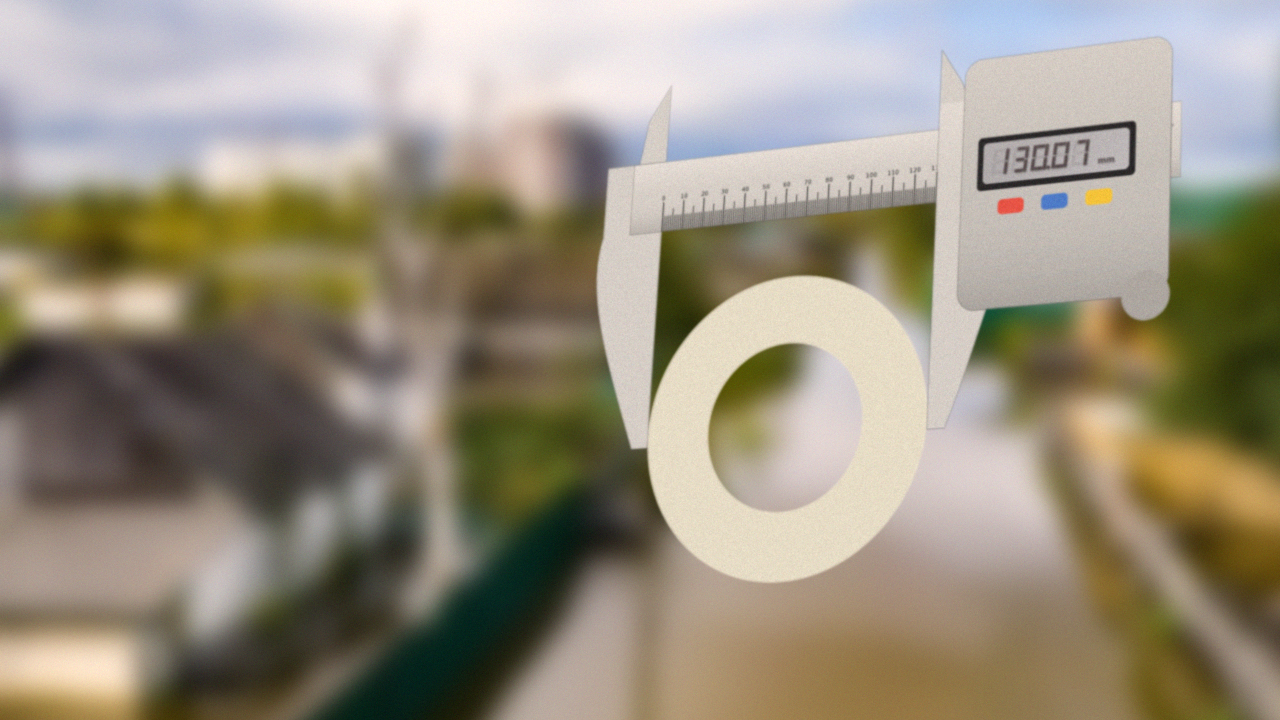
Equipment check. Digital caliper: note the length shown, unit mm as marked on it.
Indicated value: 130.07 mm
